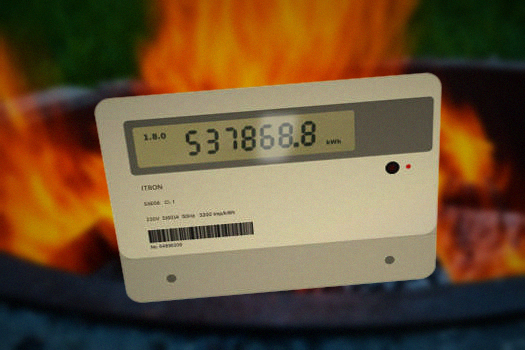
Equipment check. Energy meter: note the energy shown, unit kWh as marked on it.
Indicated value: 537868.8 kWh
